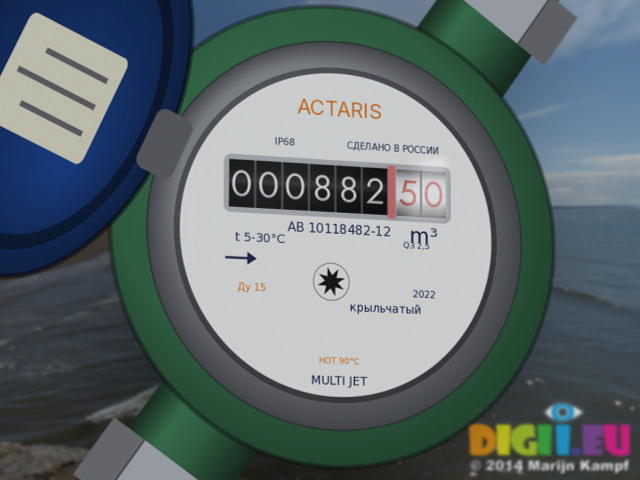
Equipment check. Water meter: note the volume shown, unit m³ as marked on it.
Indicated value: 882.50 m³
